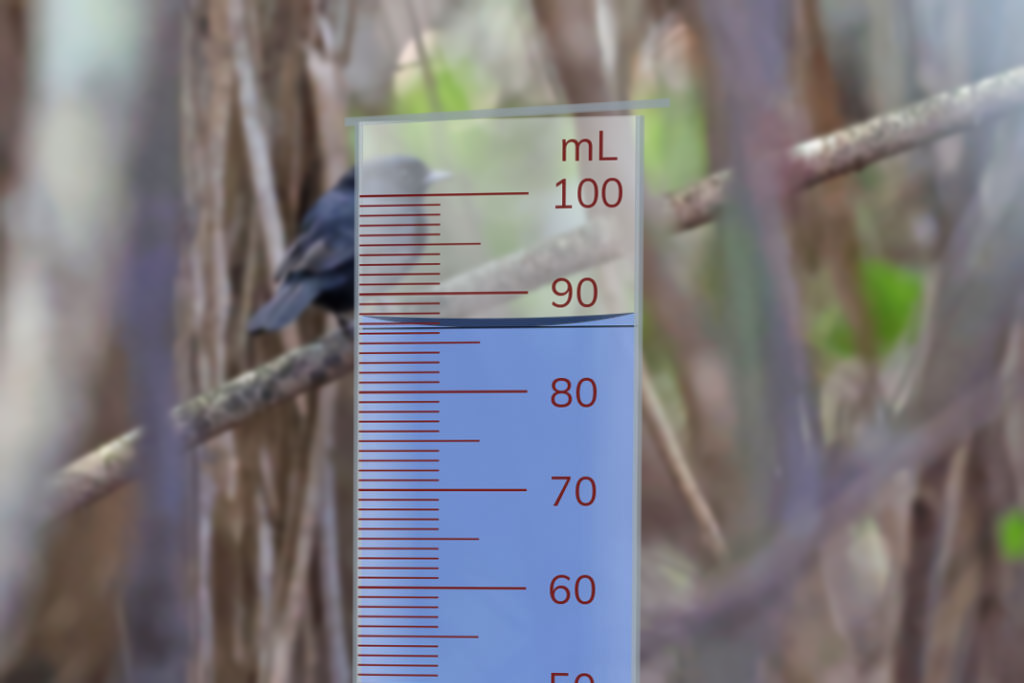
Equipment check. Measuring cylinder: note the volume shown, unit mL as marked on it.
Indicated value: 86.5 mL
